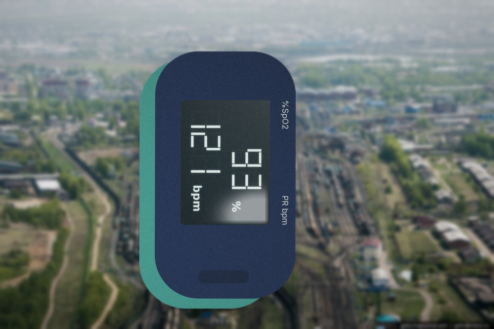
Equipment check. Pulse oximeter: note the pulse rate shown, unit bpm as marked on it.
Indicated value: 121 bpm
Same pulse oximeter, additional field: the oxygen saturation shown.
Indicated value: 93 %
